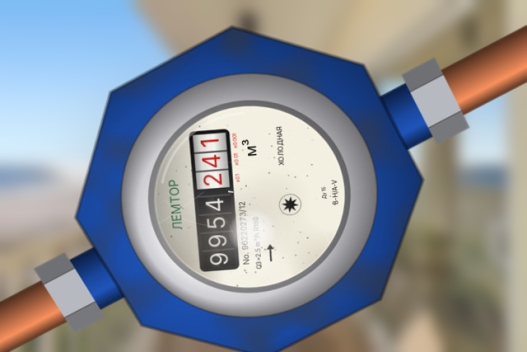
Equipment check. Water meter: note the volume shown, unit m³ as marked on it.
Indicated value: 9954.241 m³
